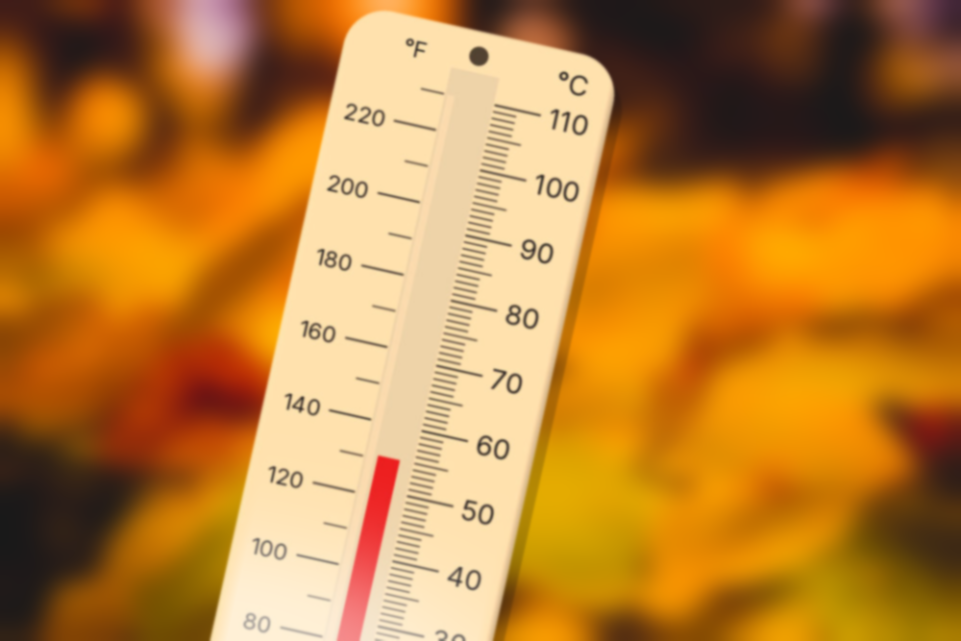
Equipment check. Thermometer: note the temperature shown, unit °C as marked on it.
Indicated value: 55 °C
